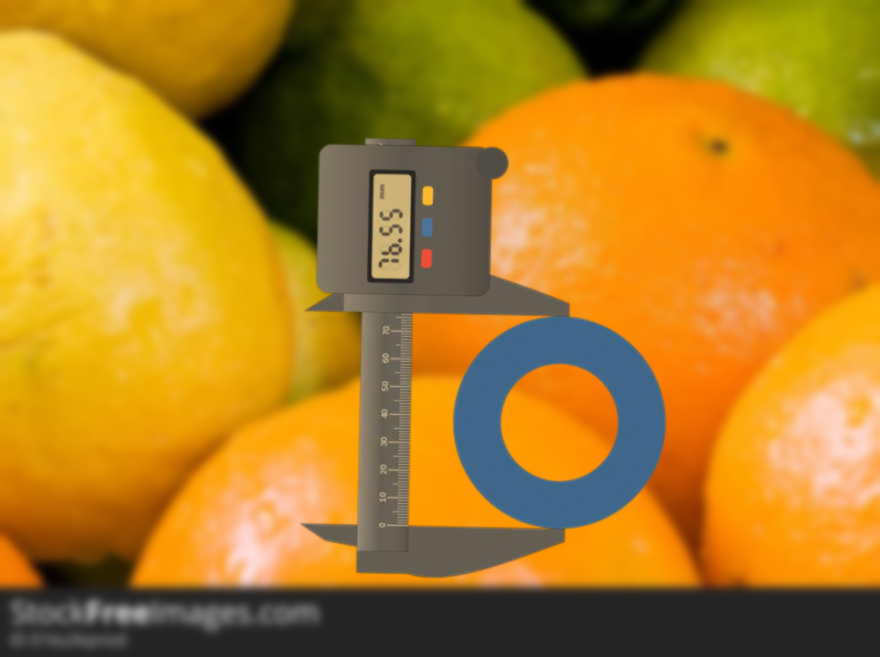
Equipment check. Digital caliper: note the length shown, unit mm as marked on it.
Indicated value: 76.55 mm
